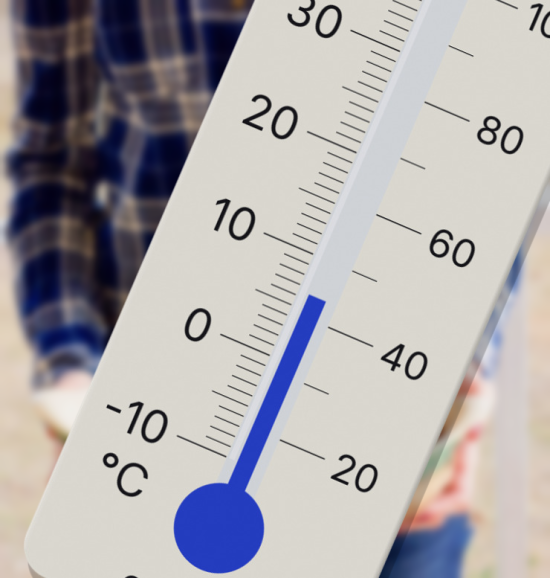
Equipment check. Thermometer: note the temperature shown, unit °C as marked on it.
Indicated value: 6.5 °C
